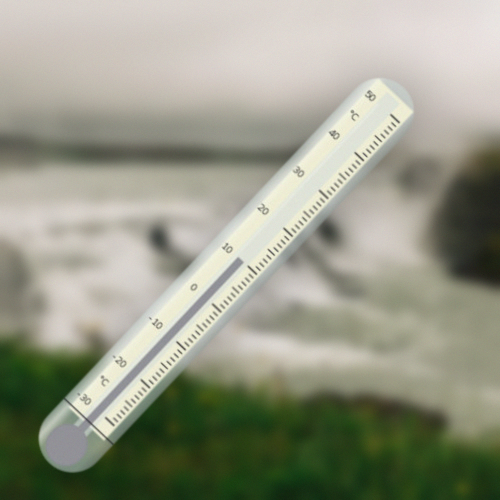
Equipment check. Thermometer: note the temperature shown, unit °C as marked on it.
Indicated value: 10 °C
